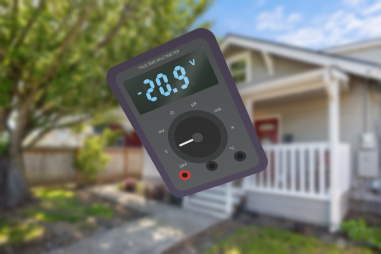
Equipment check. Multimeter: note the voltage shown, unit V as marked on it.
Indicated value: -20.9 V
